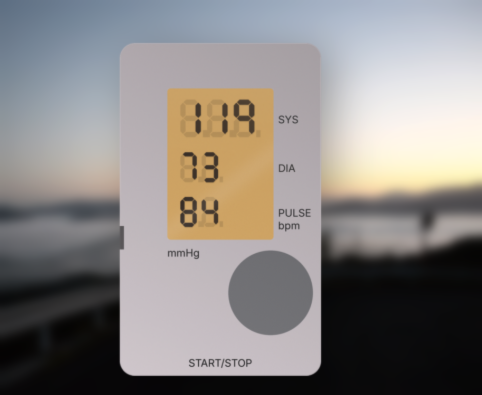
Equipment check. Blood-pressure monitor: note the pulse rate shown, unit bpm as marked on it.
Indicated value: 84 bpm
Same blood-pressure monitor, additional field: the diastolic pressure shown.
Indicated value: 73 mmHg
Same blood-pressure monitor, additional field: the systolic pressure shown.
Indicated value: 119 mmHg
